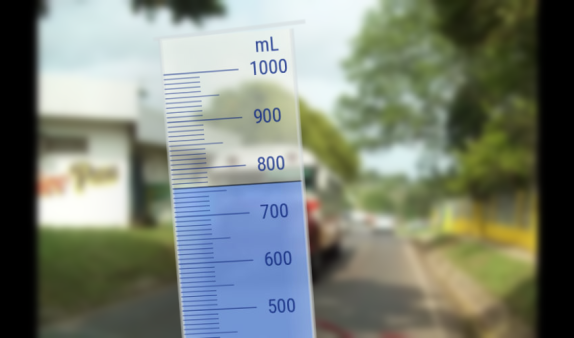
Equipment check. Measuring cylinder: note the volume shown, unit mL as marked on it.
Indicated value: 760 mL
